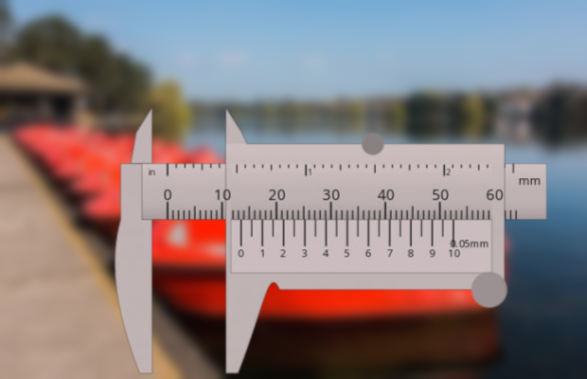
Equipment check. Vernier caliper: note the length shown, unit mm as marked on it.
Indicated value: 13.5 mm
